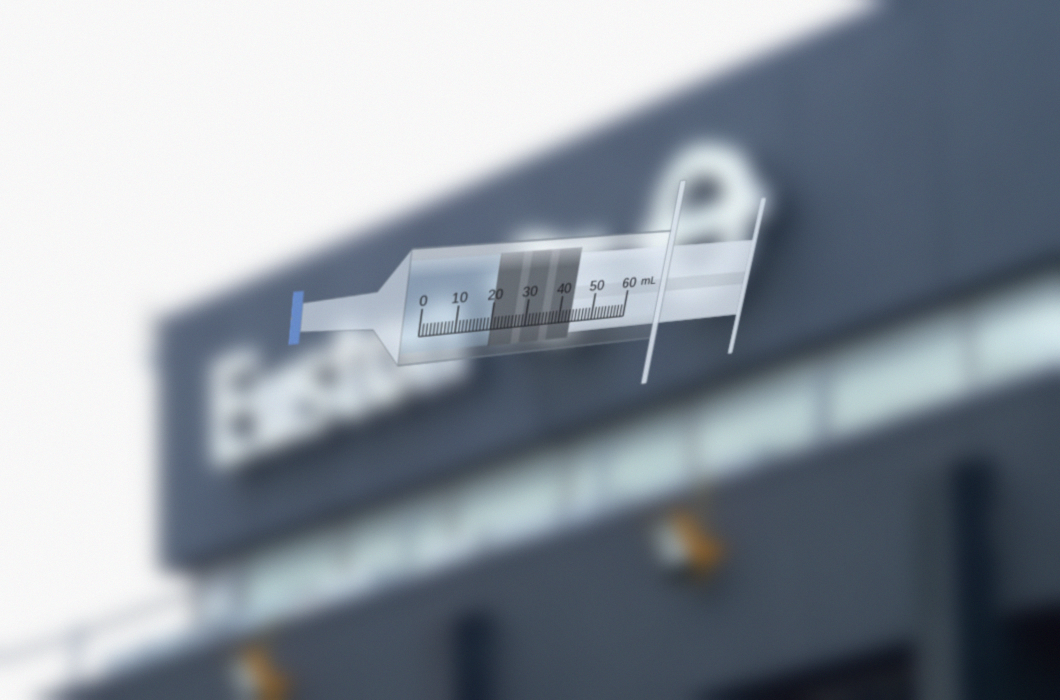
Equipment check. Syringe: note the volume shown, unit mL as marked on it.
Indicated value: 20 mL
